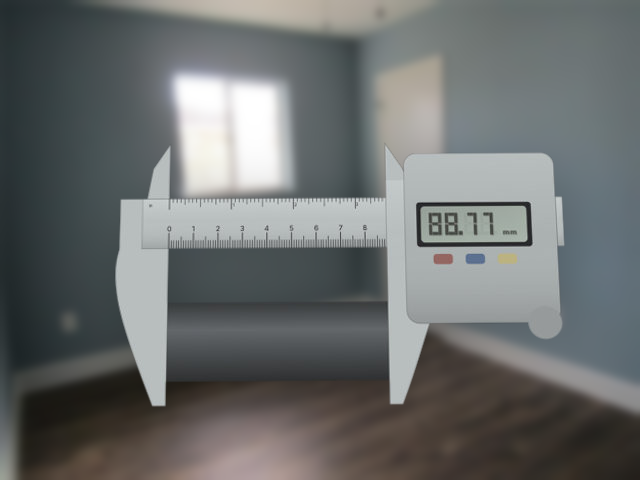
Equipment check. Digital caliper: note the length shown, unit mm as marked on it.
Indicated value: 88.77 mm
